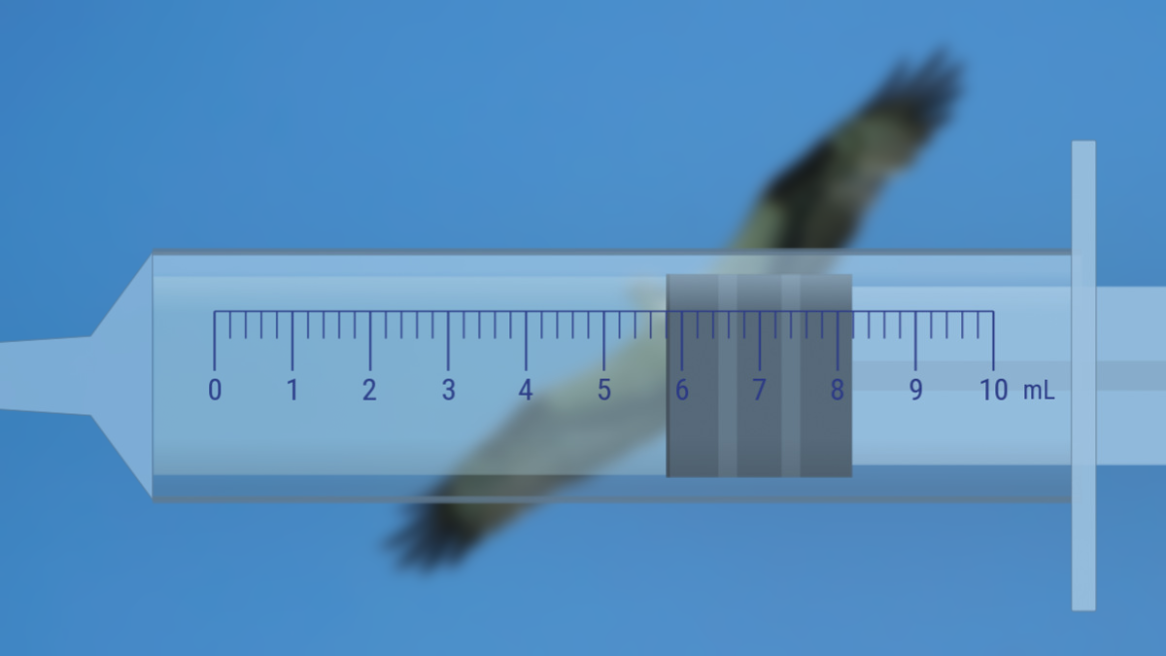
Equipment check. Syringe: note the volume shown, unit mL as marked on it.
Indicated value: 5.8 mL
